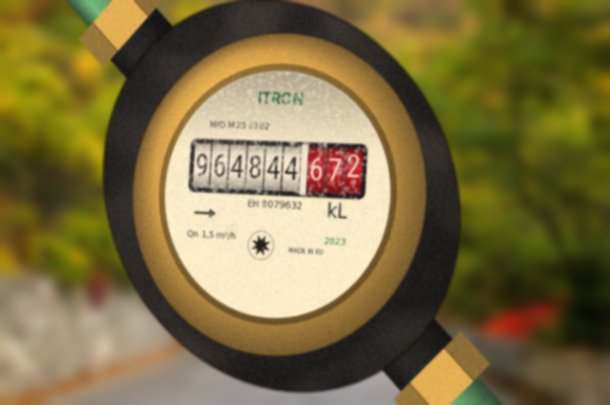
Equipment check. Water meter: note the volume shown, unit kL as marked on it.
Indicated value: 964844.672 kL
